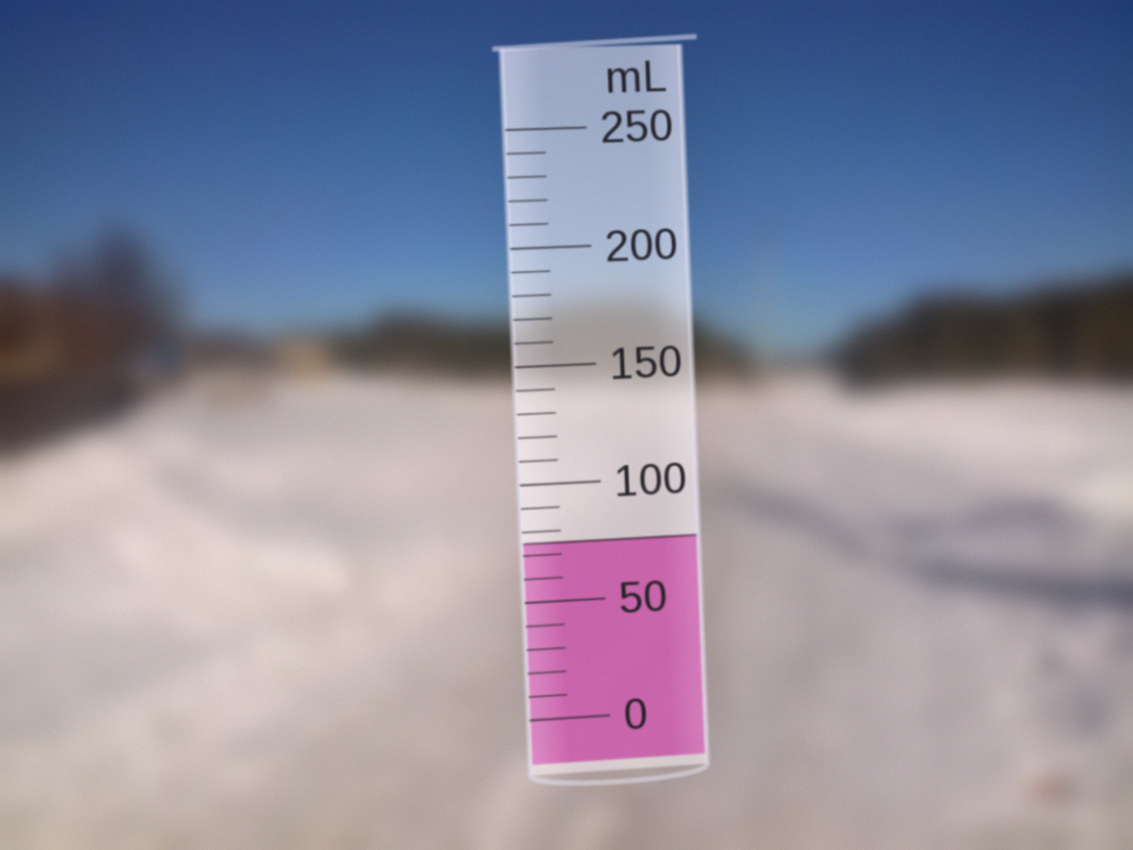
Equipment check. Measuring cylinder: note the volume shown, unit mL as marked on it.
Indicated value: 75 mL
